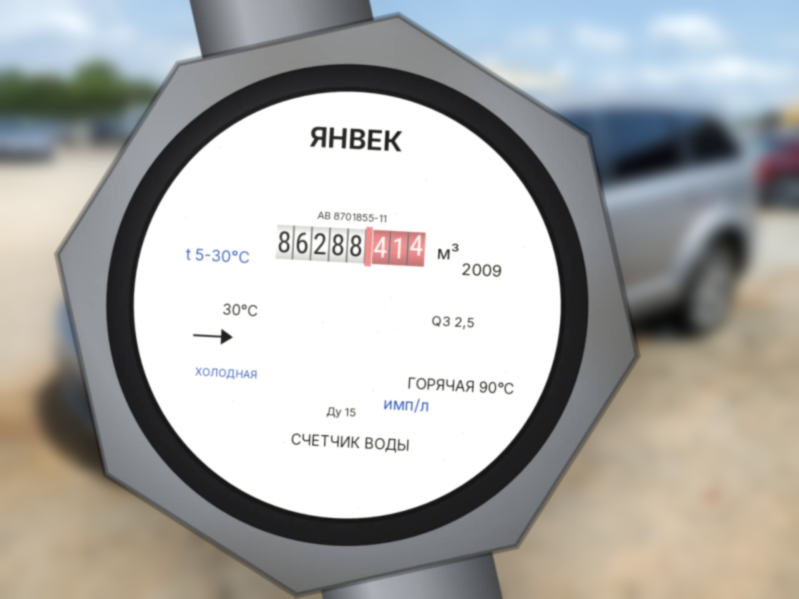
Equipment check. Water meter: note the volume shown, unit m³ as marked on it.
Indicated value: 86288.414 m³
